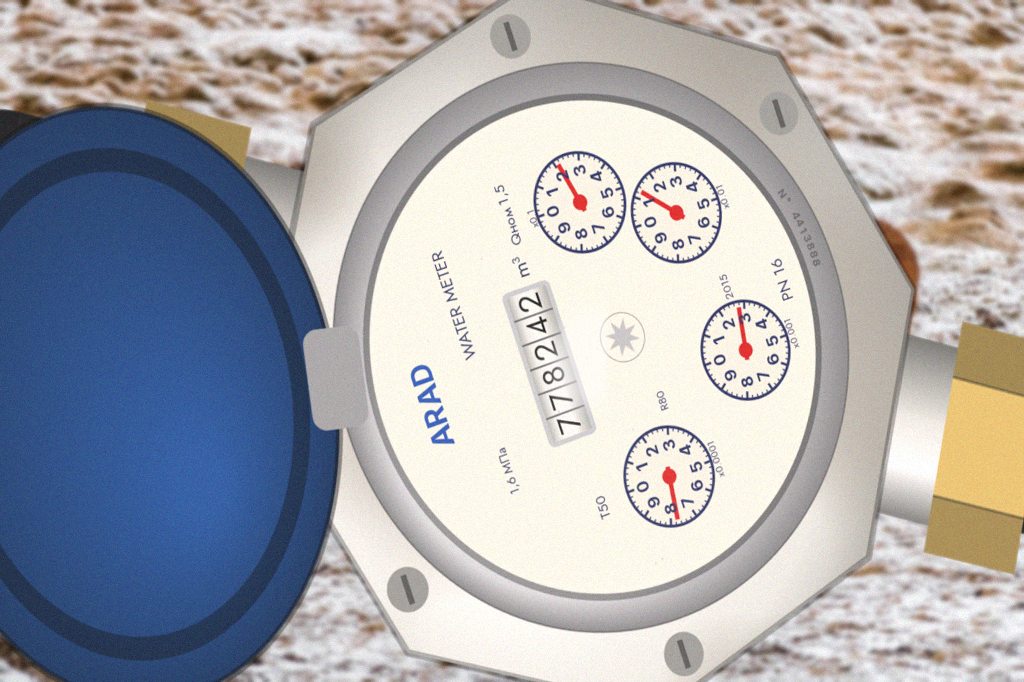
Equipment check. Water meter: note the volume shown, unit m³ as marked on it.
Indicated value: 778242.2127 m³
